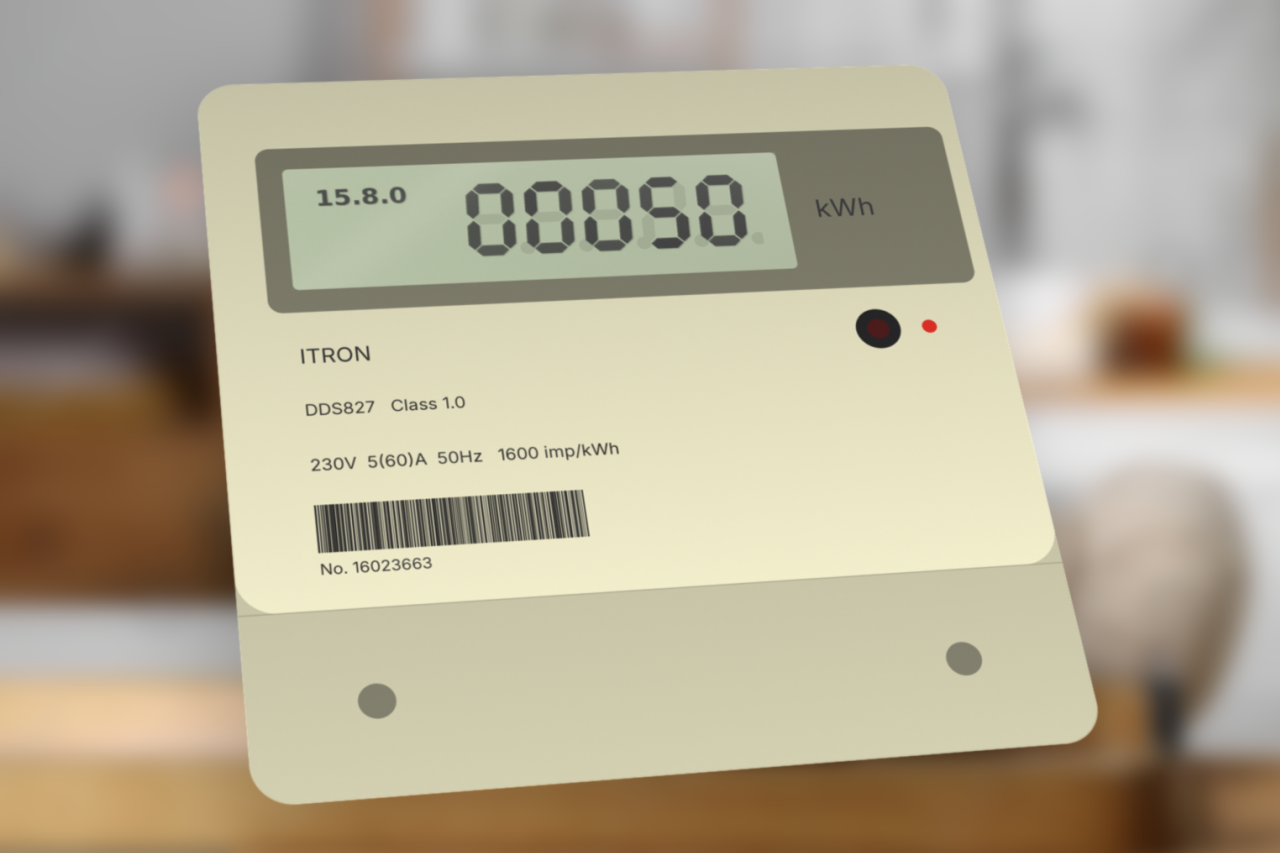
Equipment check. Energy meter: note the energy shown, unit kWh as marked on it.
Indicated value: 50 kWh
